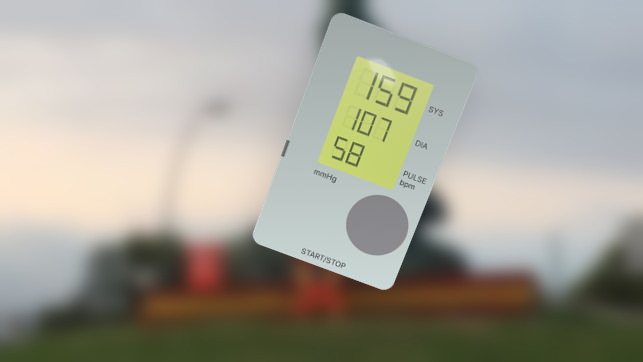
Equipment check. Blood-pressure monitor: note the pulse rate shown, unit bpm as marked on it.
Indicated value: 58 bpm
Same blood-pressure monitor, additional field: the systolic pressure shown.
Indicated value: 159 mmHg
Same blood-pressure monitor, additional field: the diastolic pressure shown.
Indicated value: 107 mmHg
